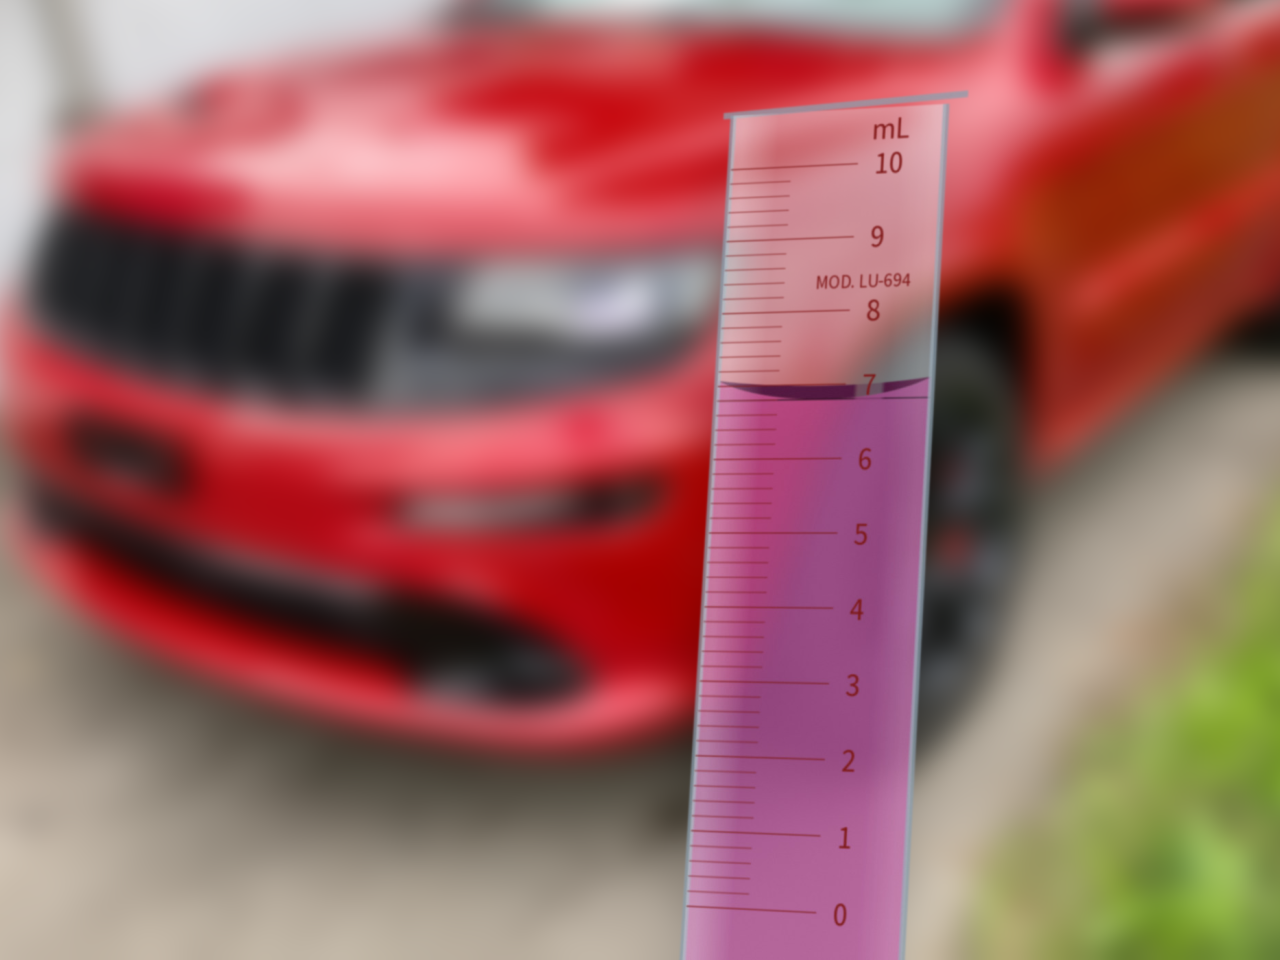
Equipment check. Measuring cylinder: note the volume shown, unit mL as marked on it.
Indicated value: 6.8 mL
